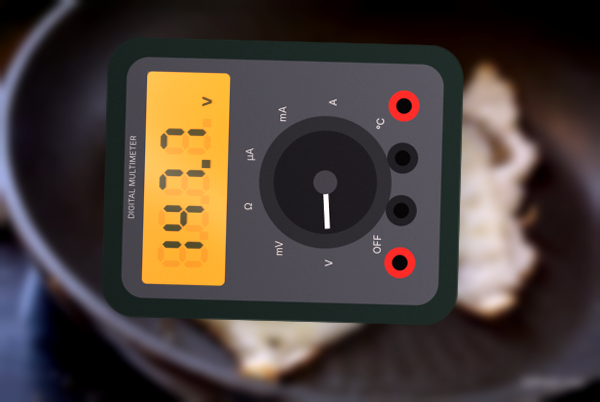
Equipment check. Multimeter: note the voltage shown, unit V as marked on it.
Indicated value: 147.7 V
